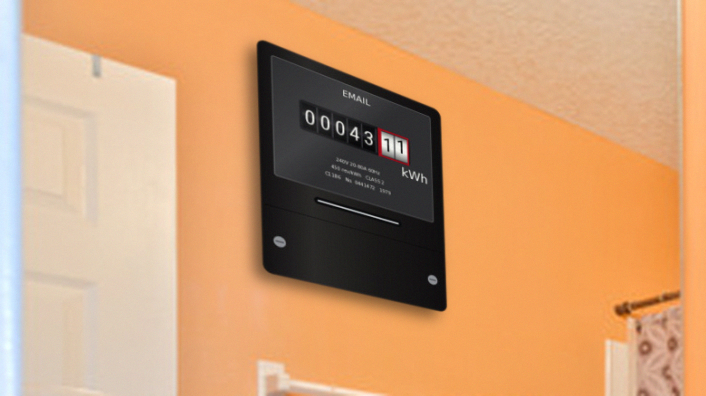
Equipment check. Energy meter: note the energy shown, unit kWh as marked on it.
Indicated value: 43.11 kWh
